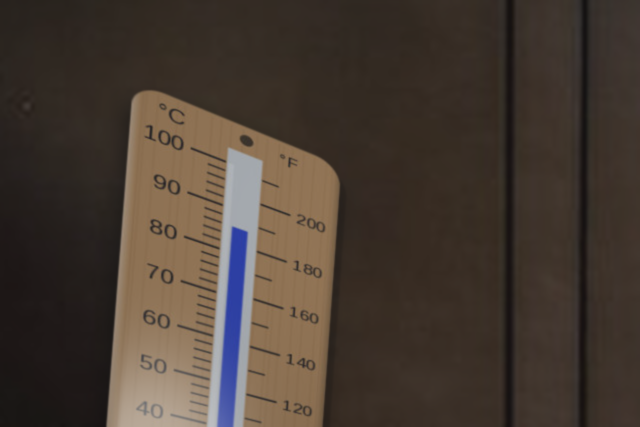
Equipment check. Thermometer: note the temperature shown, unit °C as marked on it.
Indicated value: 86 °C
